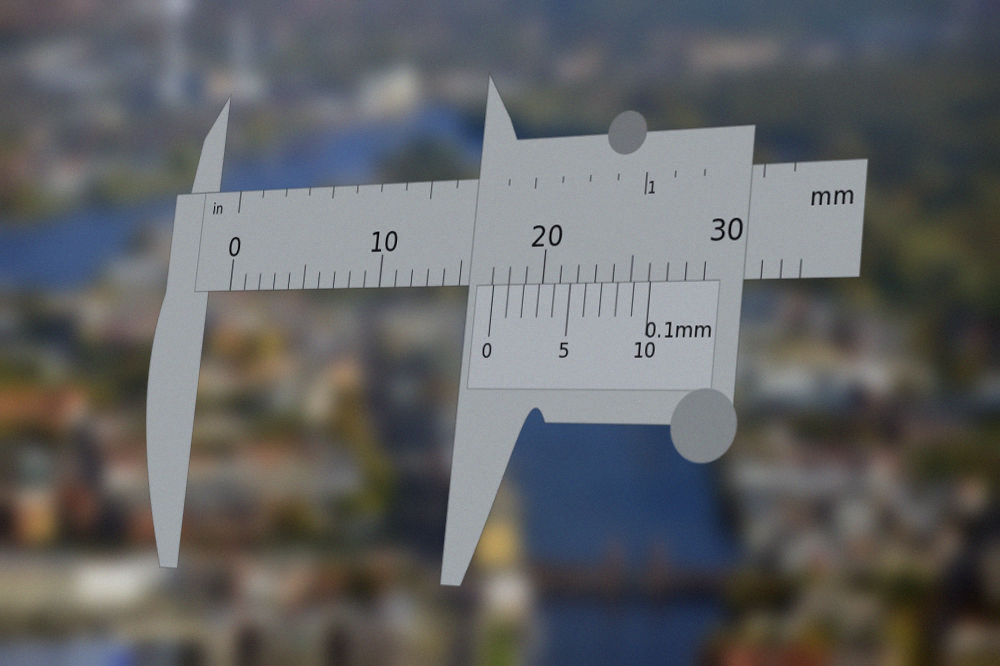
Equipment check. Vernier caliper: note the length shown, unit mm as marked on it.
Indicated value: 17.1 mm
